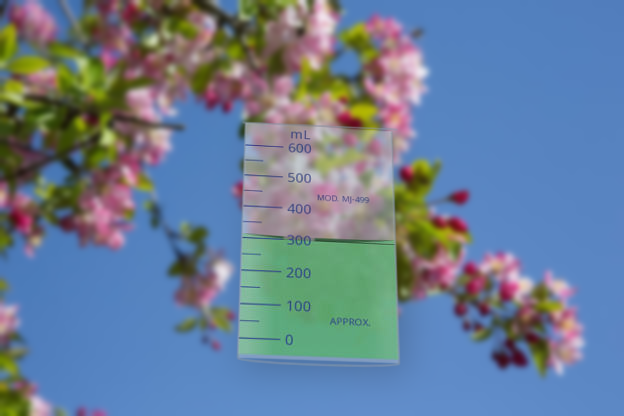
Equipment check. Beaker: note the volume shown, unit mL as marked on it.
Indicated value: 300 mL
